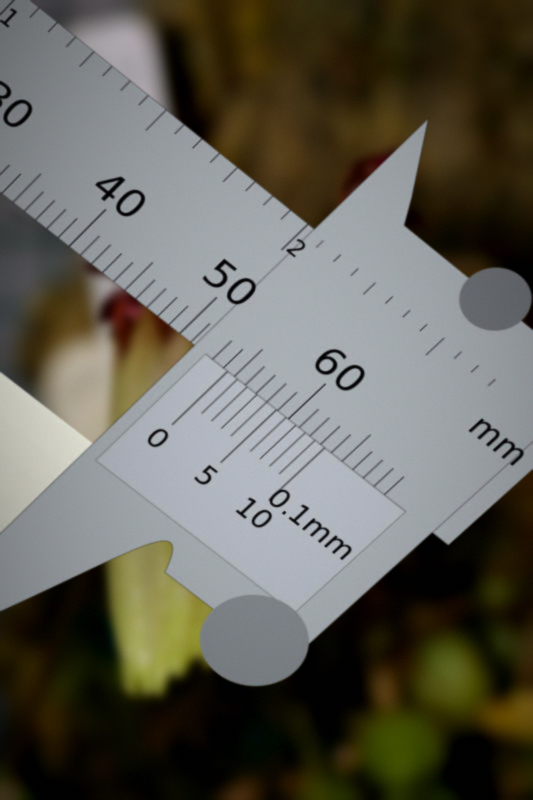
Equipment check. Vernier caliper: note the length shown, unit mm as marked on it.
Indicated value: 54.4 mm
